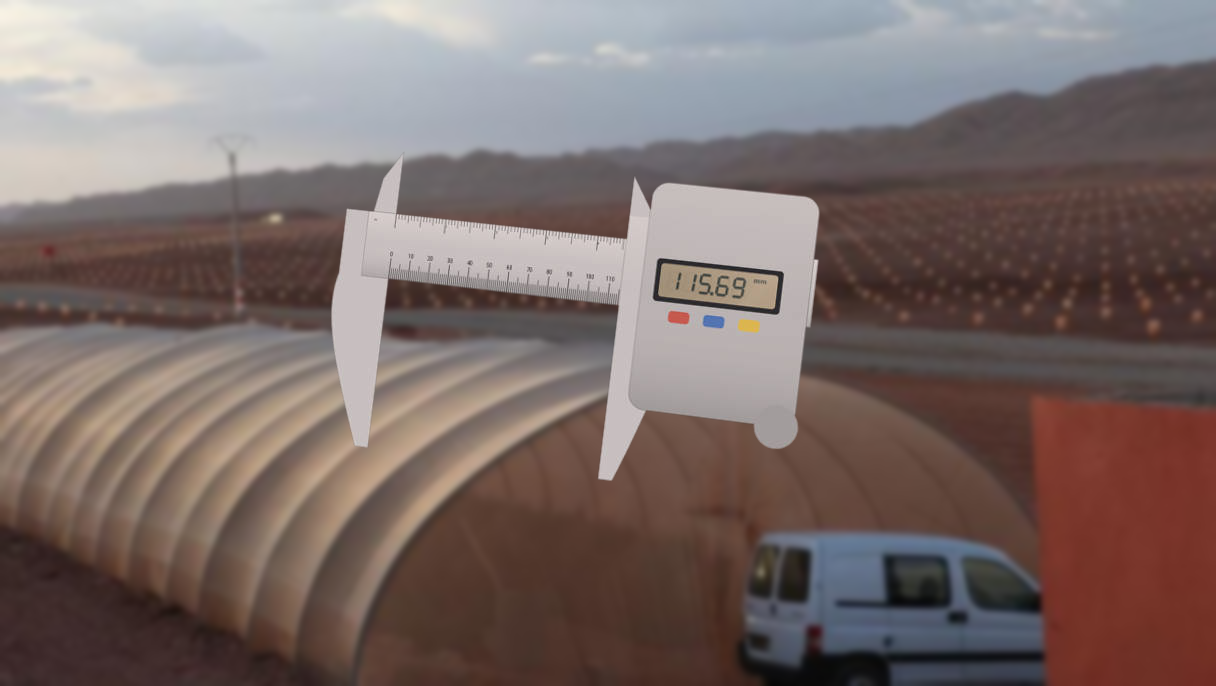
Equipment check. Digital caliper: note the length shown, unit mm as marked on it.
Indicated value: 115.69 mm
